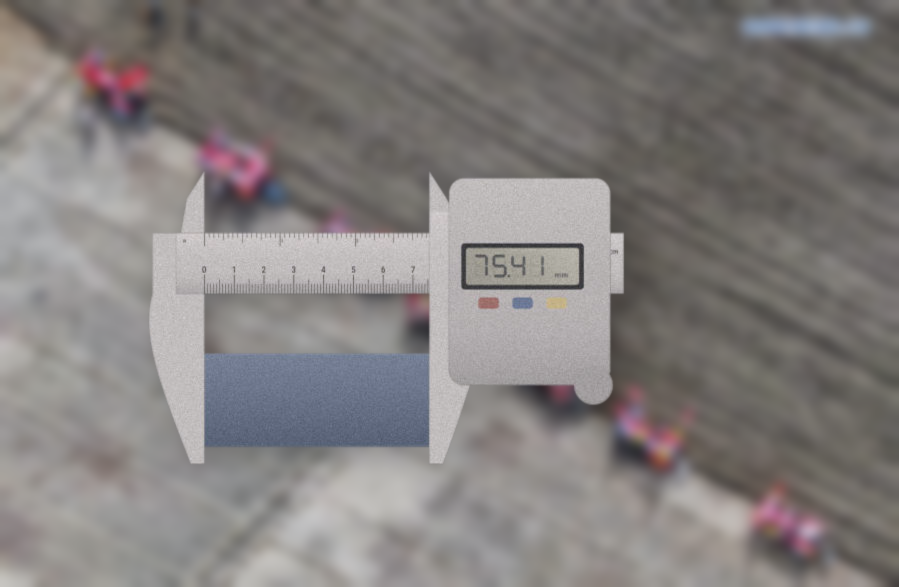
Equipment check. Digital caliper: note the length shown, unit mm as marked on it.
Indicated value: 75.41 mm
